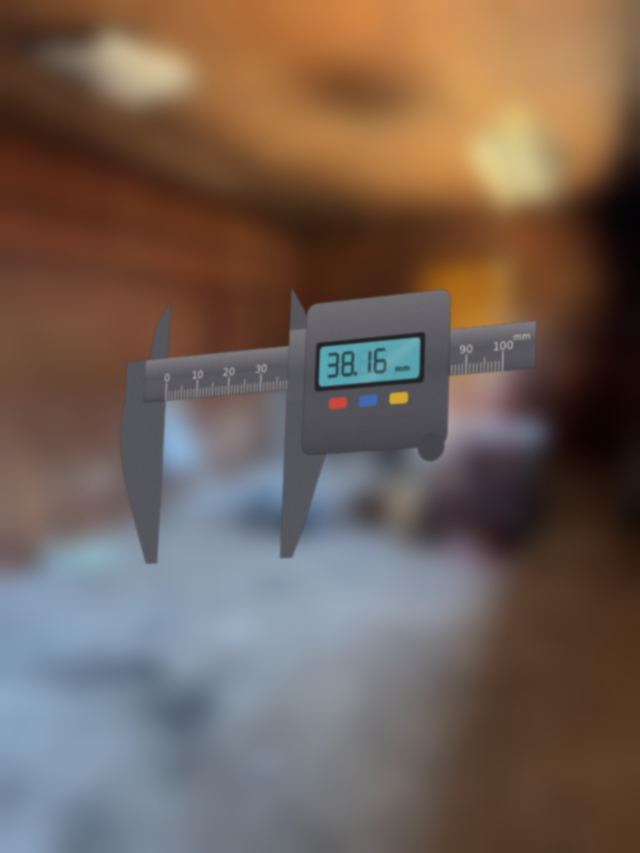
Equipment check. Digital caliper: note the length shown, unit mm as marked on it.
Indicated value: 38.16 mm
